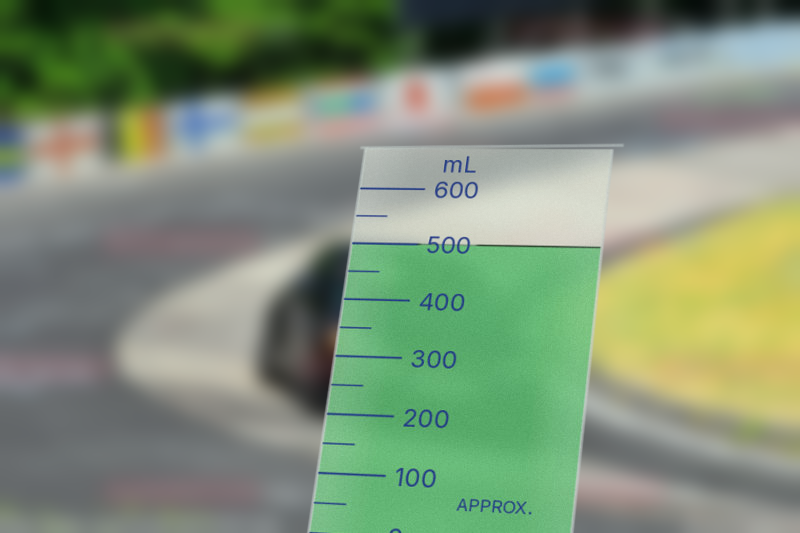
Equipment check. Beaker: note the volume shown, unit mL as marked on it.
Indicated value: 500 mL
